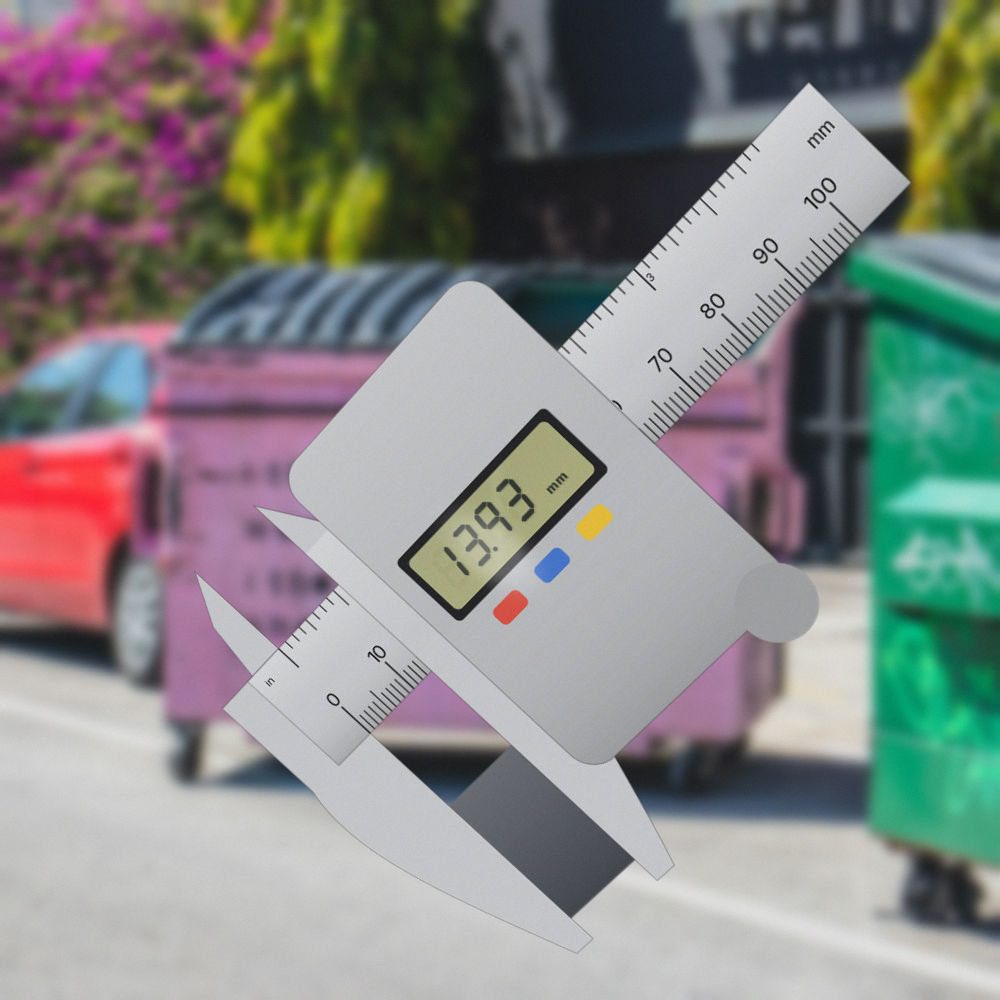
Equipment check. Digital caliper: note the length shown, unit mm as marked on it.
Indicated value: 13.93 mm
